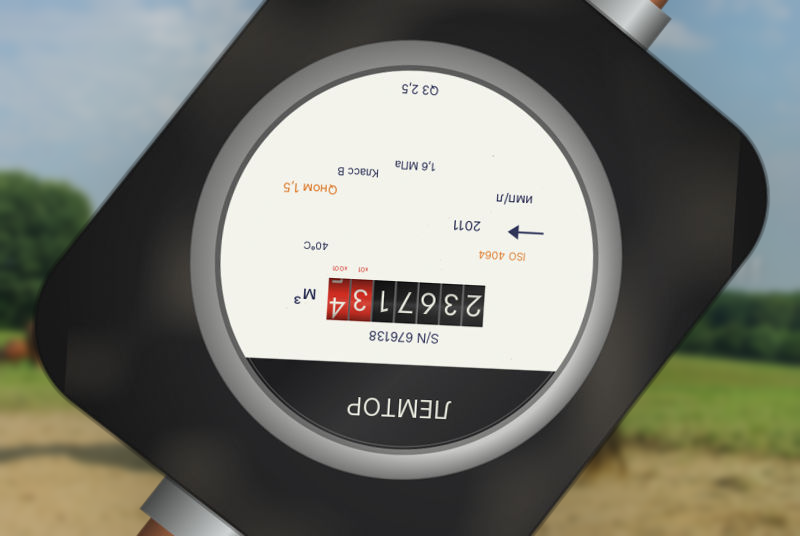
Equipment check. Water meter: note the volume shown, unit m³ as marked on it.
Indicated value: 23671.34 m³
